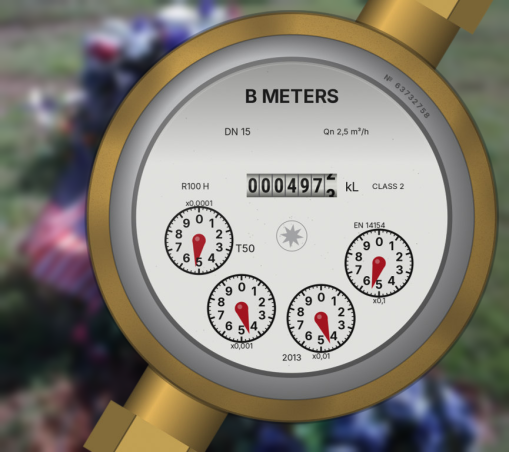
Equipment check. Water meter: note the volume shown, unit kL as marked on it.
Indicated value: 4972.5445 kL
